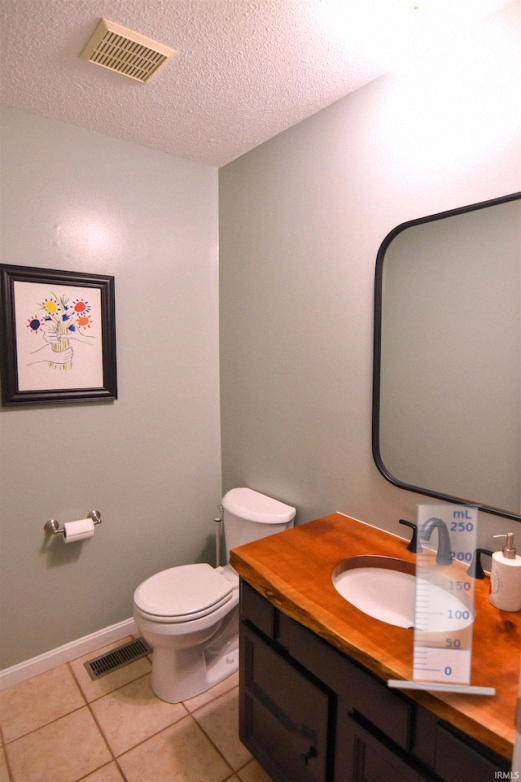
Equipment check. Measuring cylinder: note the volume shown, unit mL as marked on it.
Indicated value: 40 mL
